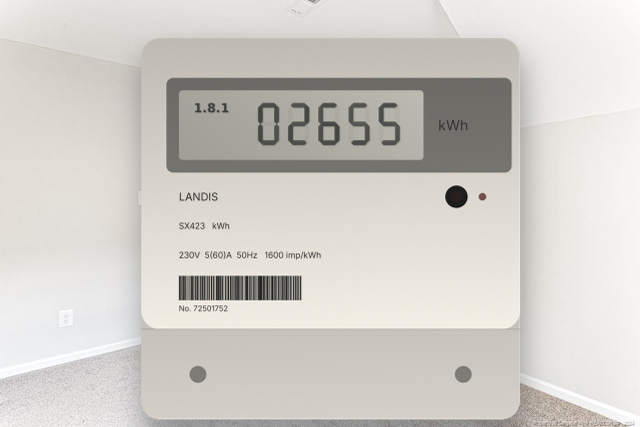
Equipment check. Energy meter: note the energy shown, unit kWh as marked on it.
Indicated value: 2655 kWh
